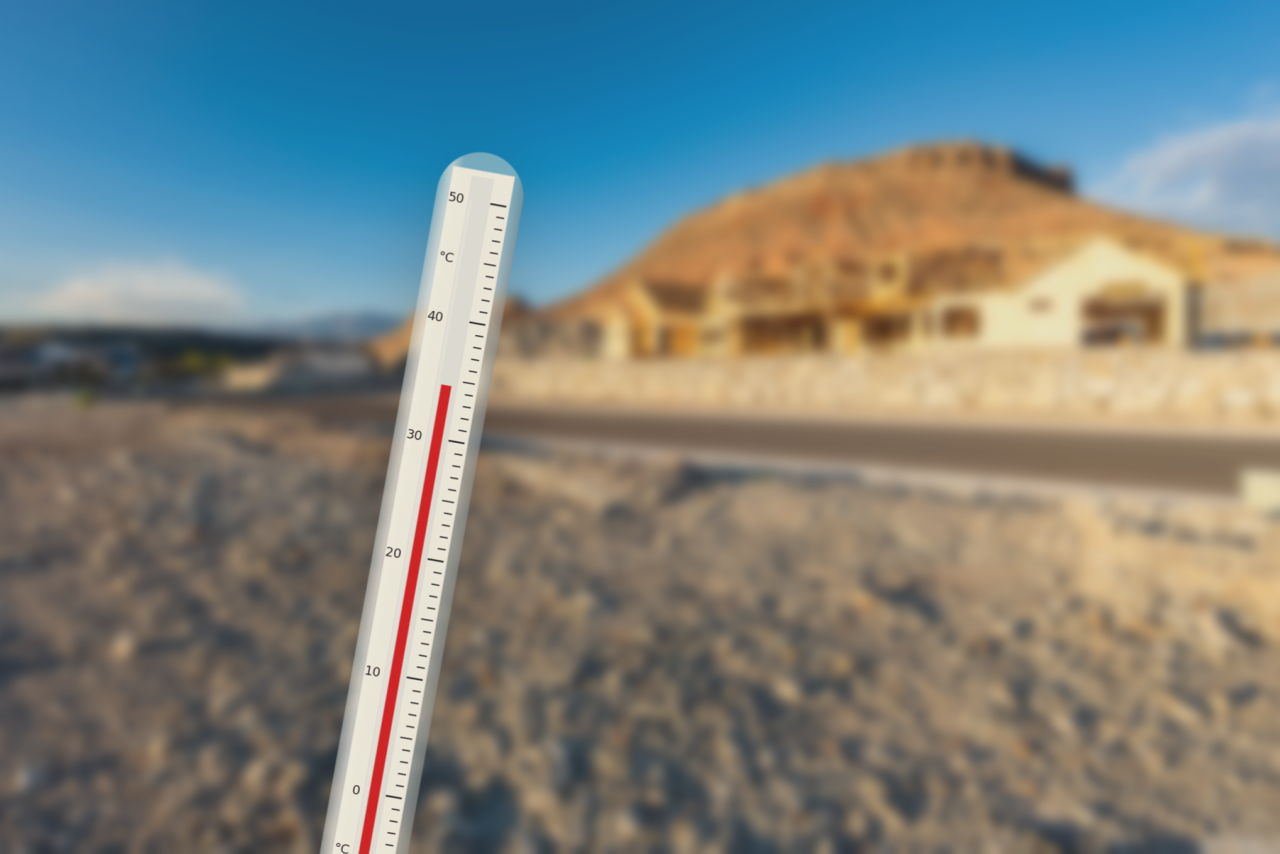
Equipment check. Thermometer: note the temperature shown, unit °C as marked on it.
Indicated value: 34.5 °C
